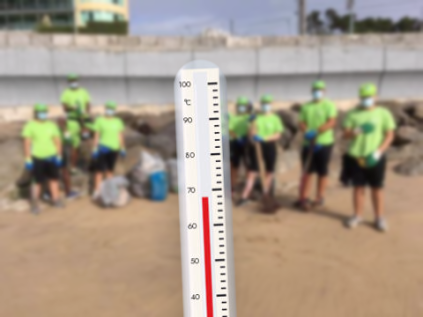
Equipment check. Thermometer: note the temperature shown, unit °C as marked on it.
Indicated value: 68 °C
